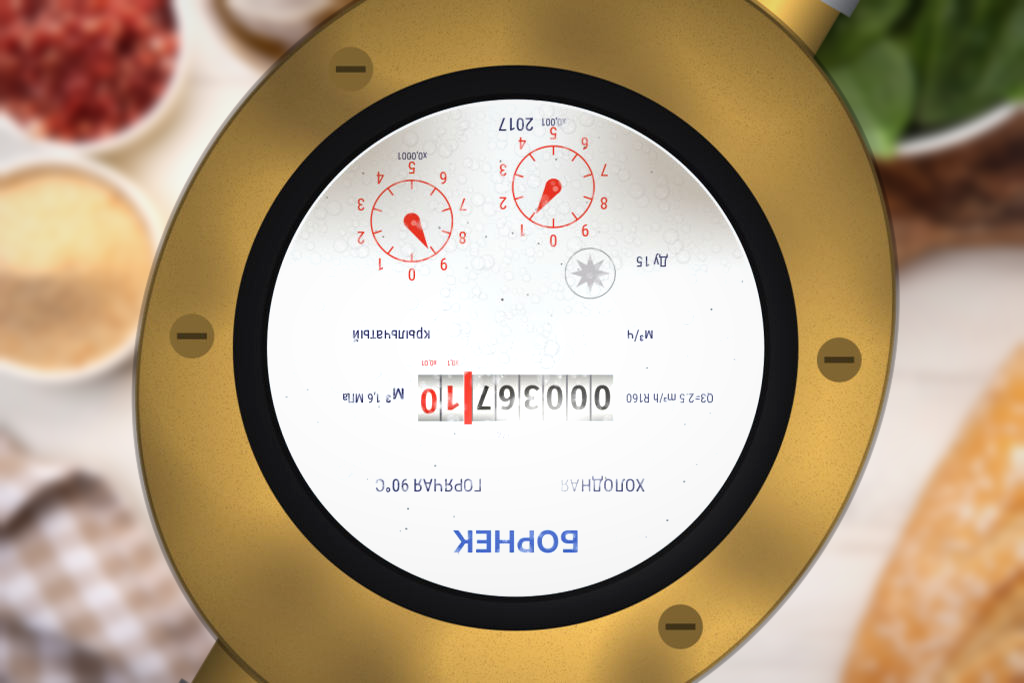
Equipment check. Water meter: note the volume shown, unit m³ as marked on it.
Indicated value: 367.1009 m³
